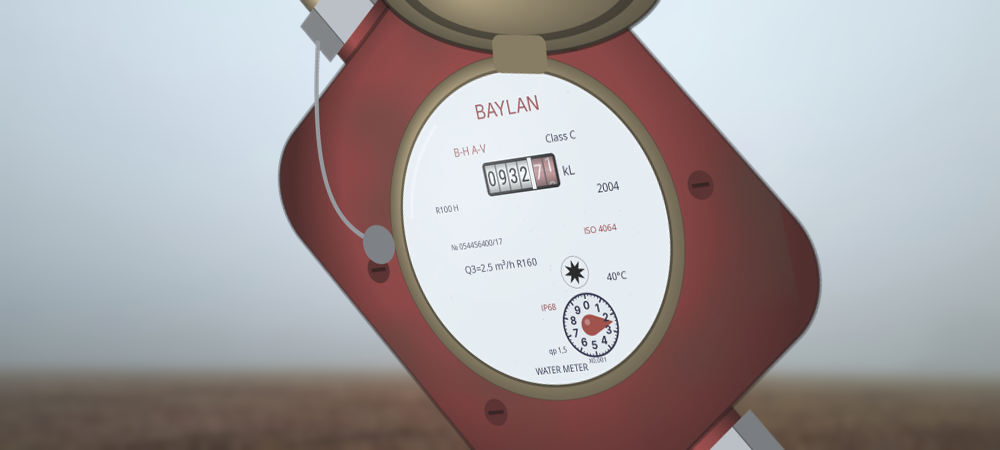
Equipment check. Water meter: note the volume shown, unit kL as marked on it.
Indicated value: 932.712 kL
